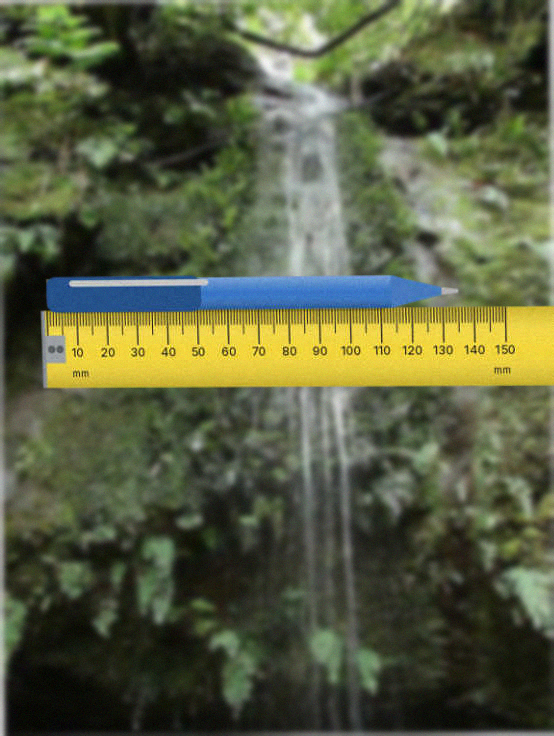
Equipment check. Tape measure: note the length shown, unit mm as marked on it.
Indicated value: 135 mm
